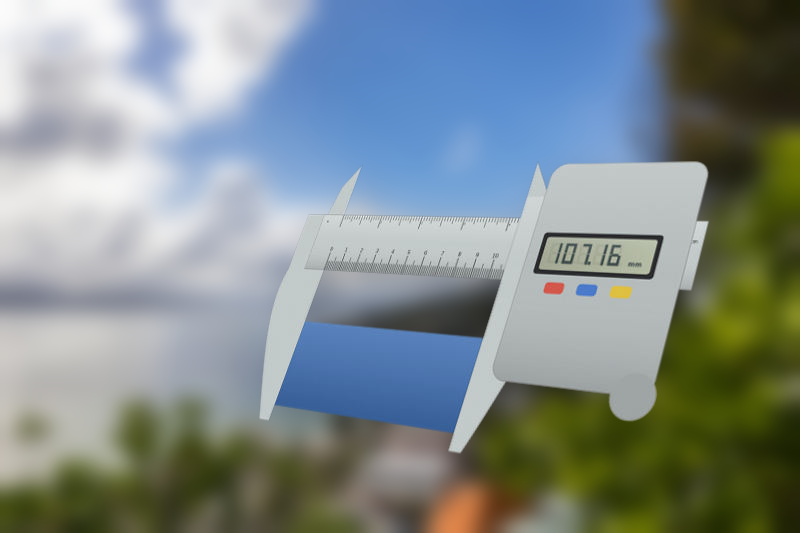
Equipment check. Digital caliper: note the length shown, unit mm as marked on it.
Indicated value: 107.16 mm
